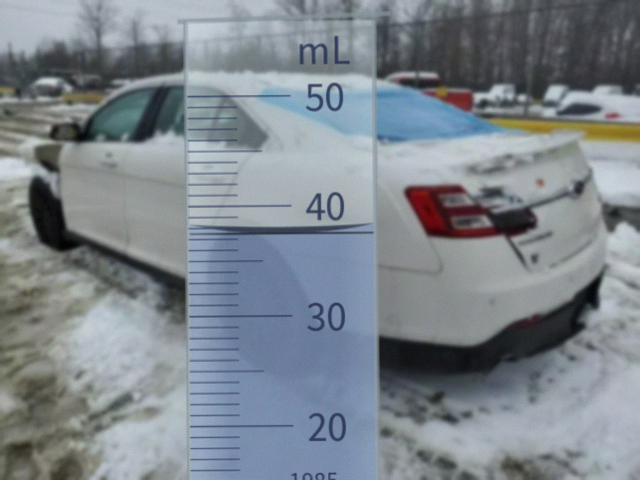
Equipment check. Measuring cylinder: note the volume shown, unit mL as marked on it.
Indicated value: 37.5 mL
